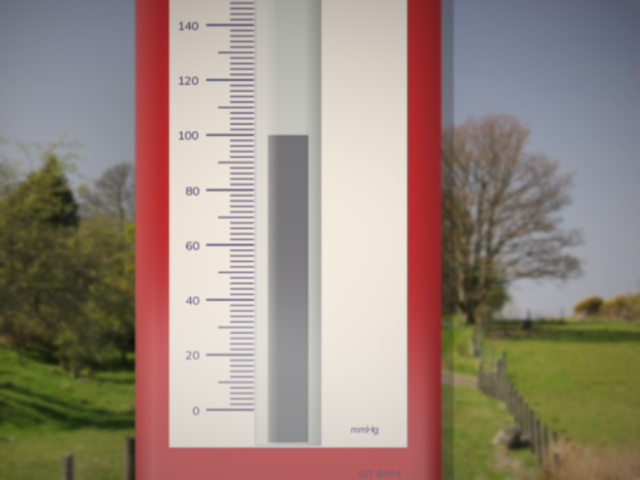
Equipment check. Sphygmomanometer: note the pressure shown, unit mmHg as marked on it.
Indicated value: 100 mmHg
